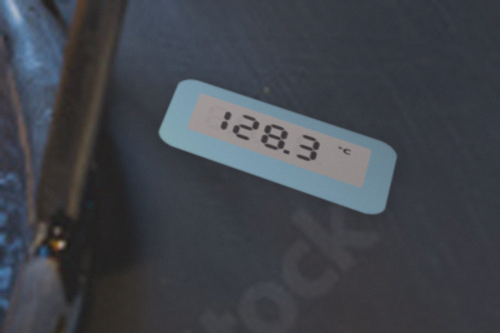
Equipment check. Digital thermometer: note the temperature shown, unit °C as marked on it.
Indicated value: 128.3 °C
